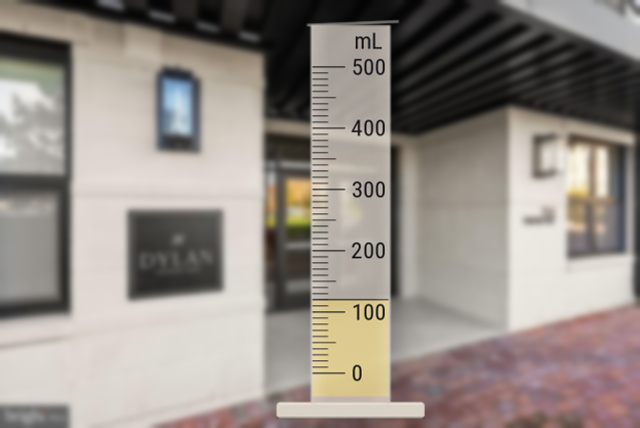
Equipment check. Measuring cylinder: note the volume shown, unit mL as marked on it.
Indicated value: 120 mL
